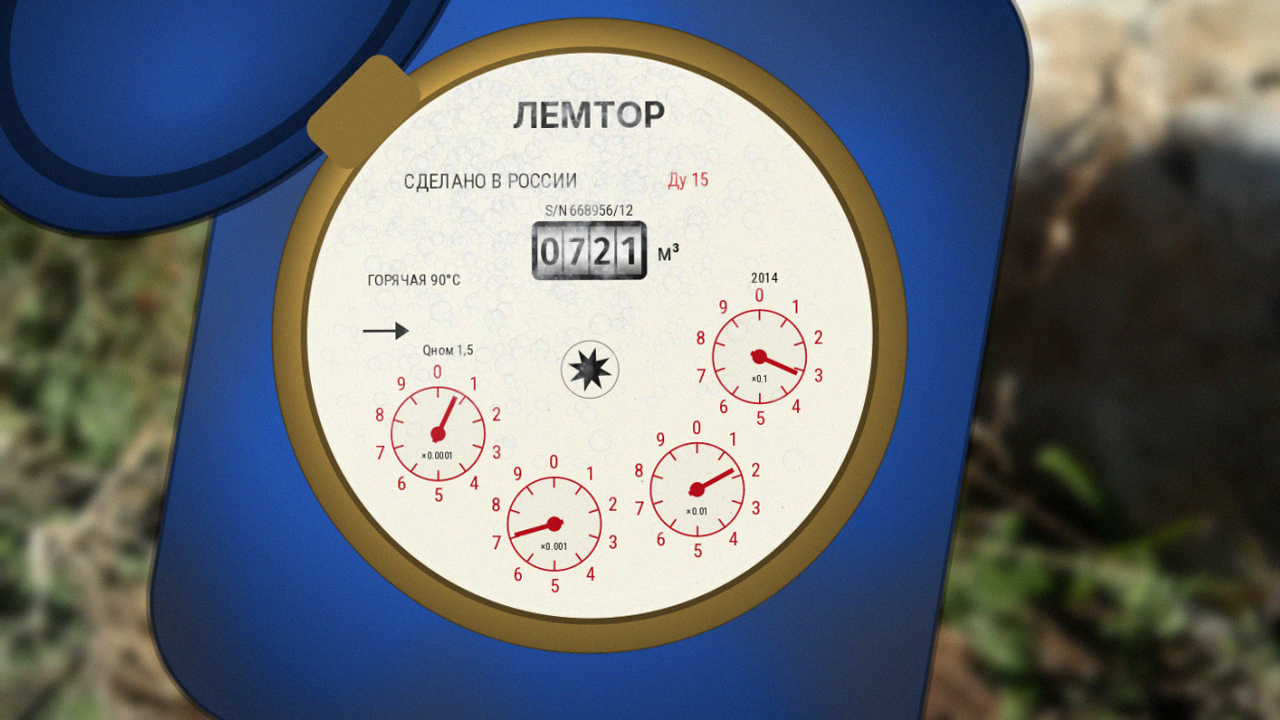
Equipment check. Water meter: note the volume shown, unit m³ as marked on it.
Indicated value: 721.3170 m³
